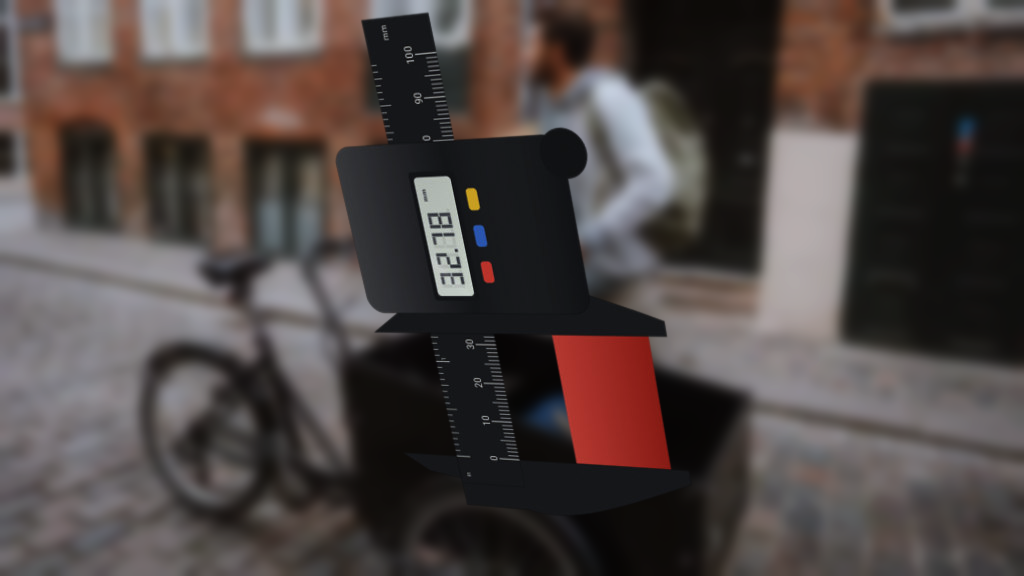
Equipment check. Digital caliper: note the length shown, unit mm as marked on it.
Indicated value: 32.78 mm
